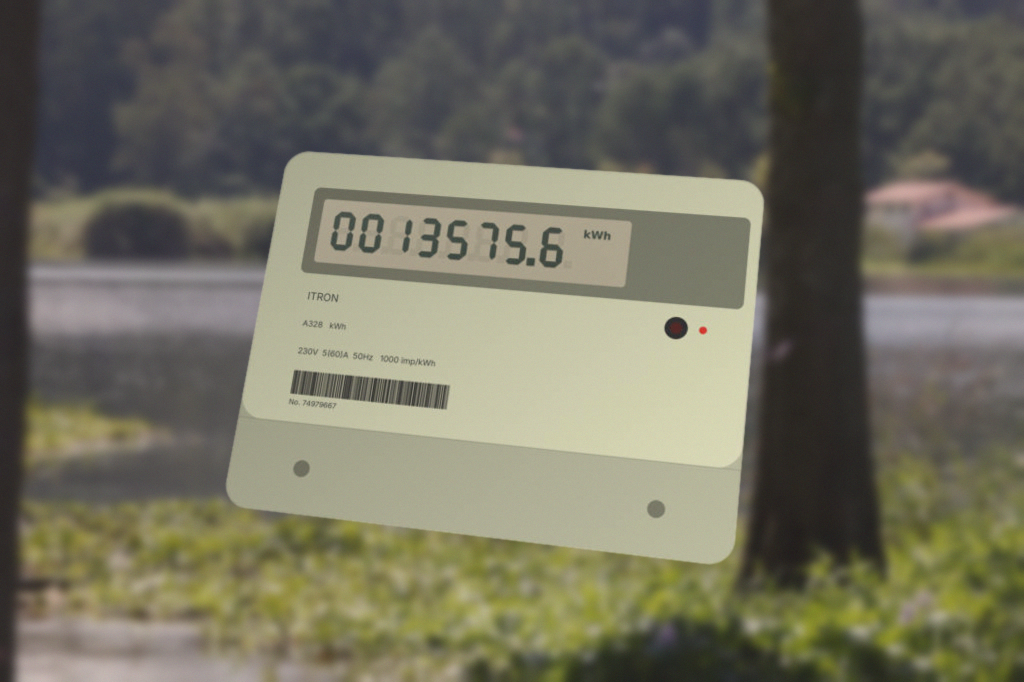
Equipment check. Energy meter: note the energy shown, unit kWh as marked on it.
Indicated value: 13575.6 kWh
